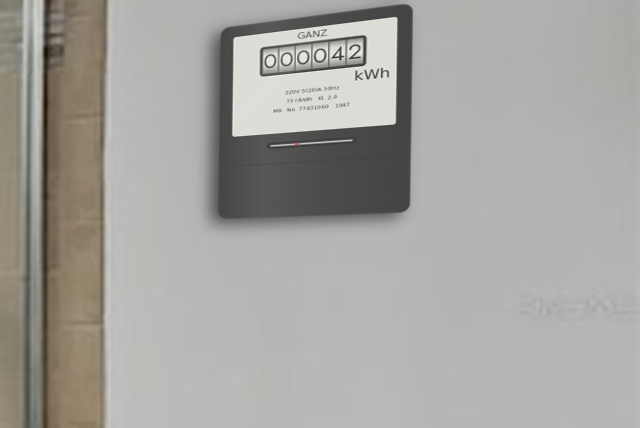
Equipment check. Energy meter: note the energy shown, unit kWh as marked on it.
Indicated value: 42 kWh
